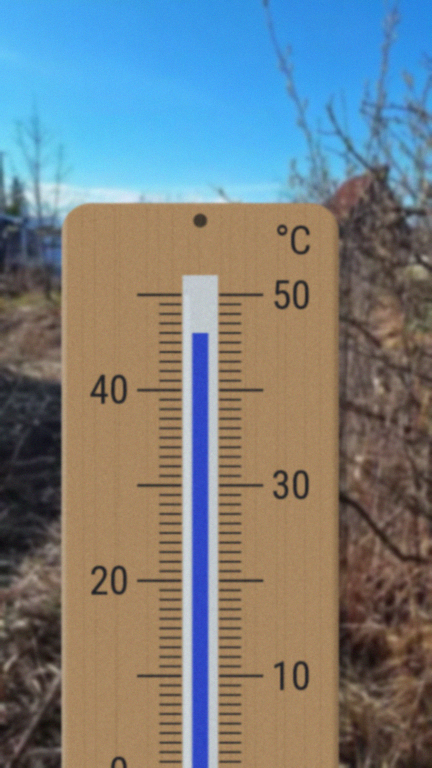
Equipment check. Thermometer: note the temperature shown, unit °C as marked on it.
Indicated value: 46 °C
